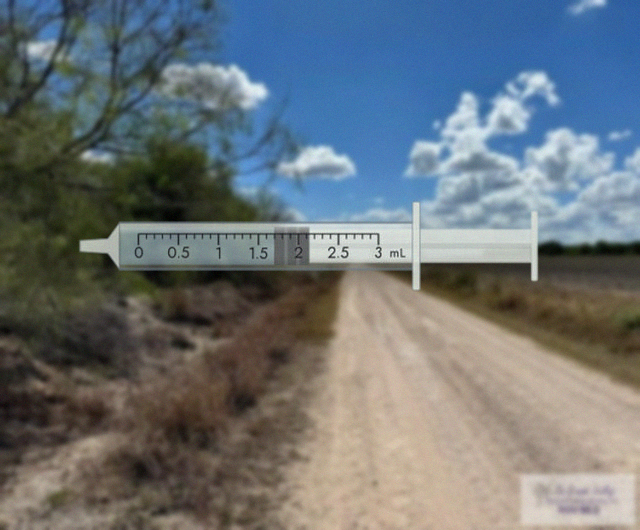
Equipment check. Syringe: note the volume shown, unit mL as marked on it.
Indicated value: 1.7 mL
